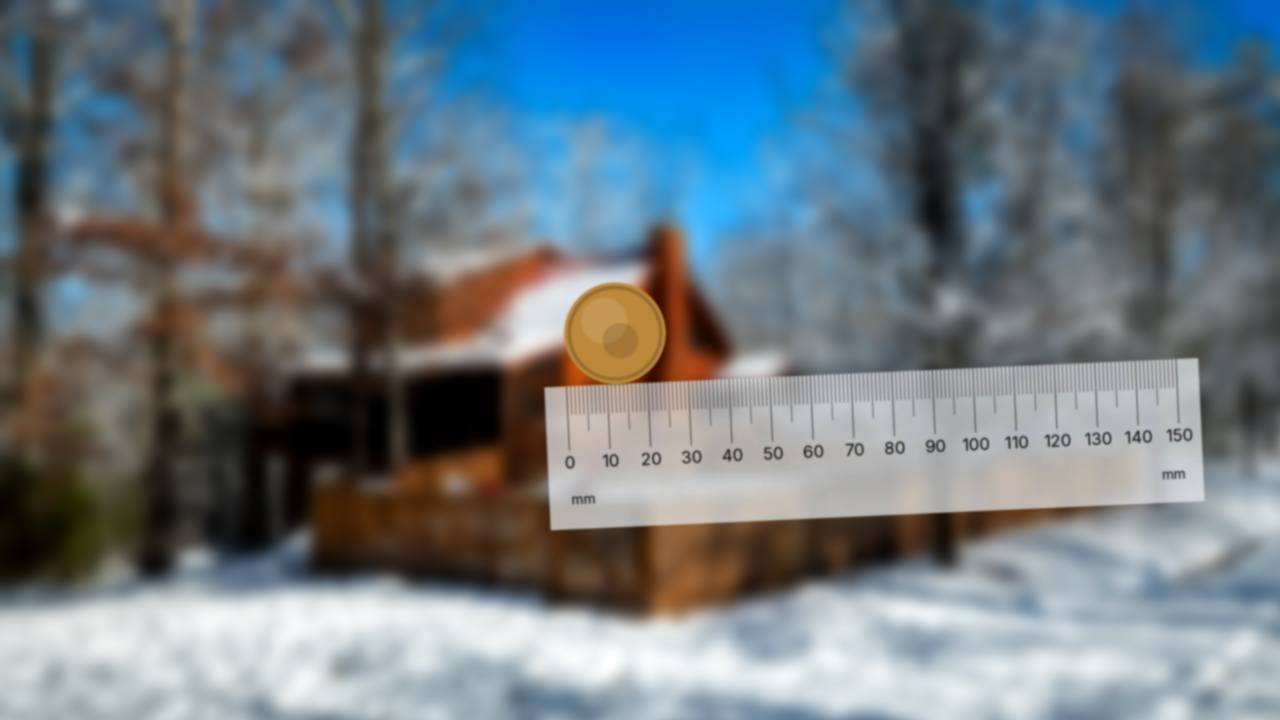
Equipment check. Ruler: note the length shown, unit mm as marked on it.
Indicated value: 25 mm
